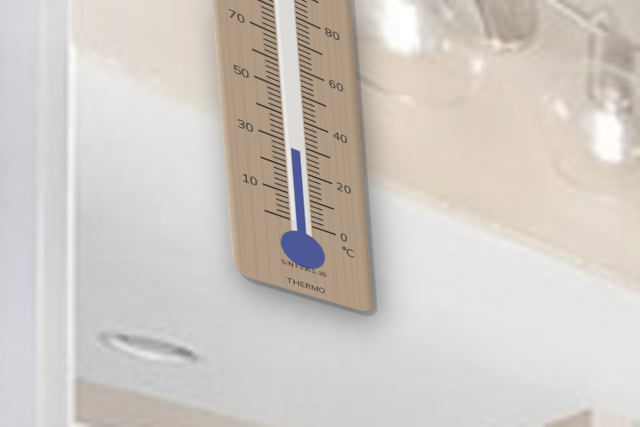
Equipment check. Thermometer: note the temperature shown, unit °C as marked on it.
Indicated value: 28 °C
